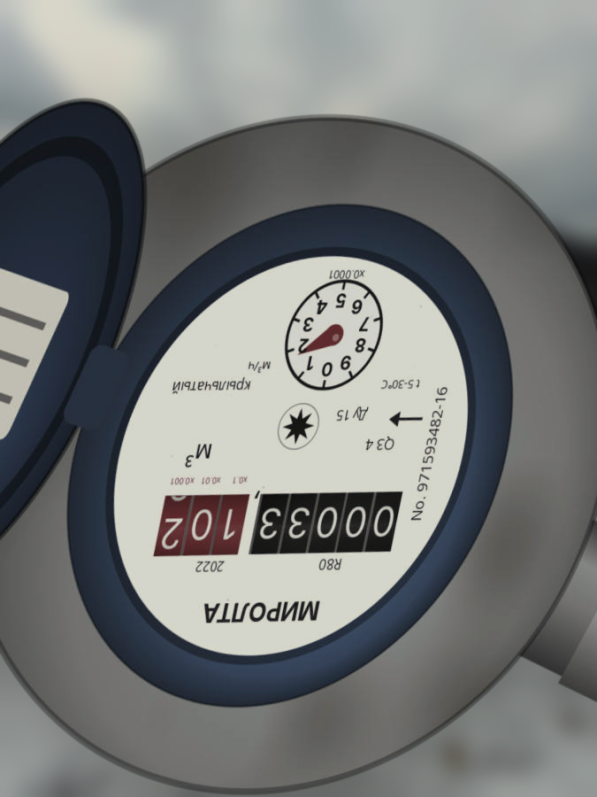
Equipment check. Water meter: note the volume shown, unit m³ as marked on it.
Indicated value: 33.1021 m³
